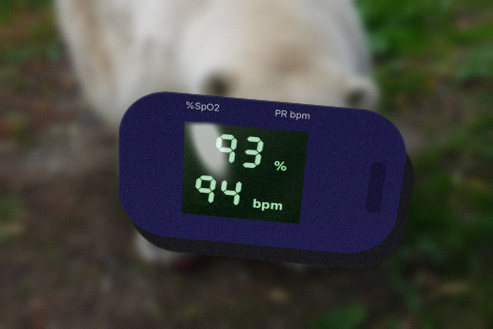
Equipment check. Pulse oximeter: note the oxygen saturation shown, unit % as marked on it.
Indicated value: 93 %
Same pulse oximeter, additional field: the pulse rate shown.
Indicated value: 94 bpm
